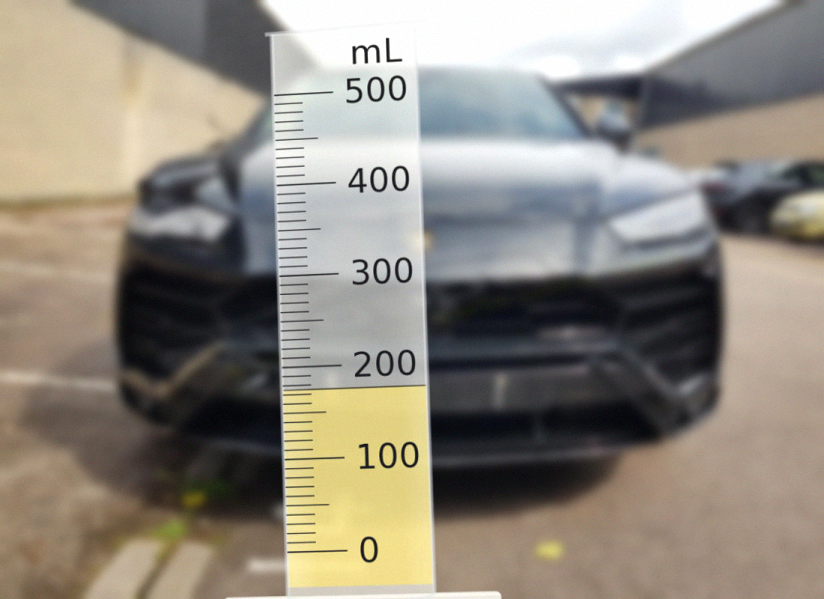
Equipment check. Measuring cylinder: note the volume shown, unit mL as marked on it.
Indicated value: 175 mL
